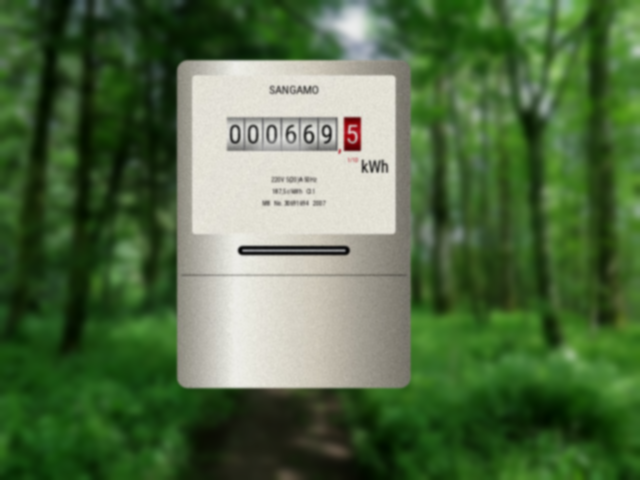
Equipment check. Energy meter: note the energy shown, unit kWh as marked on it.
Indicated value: 669.5 kWh
